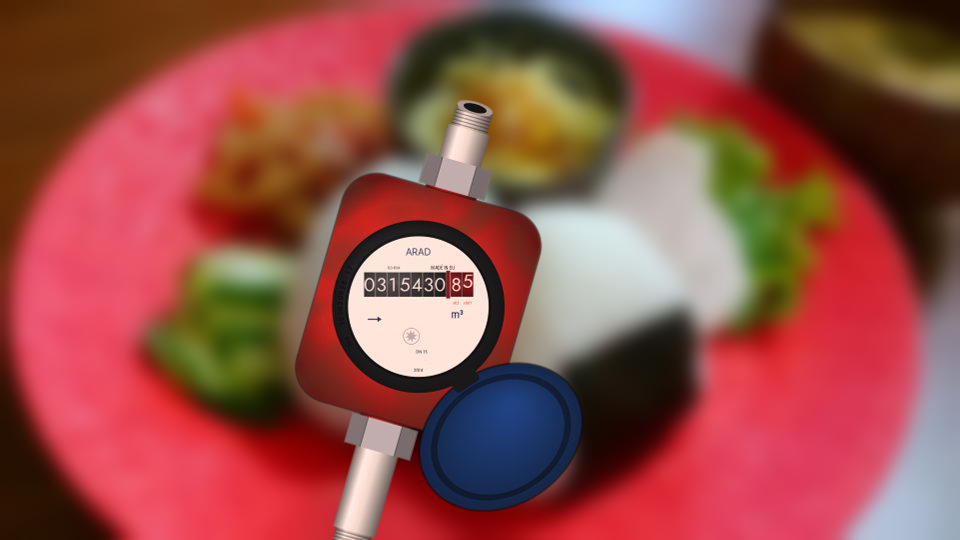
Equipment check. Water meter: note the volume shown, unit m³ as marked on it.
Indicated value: 315430.85 m³
